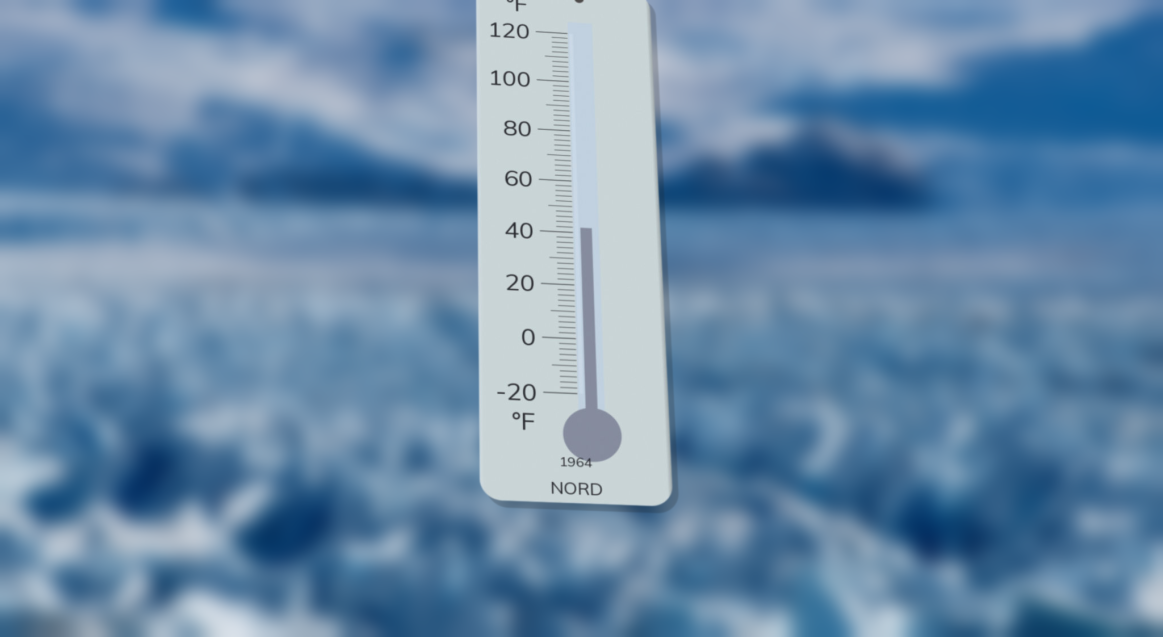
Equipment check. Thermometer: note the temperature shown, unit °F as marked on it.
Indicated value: 42 °F
